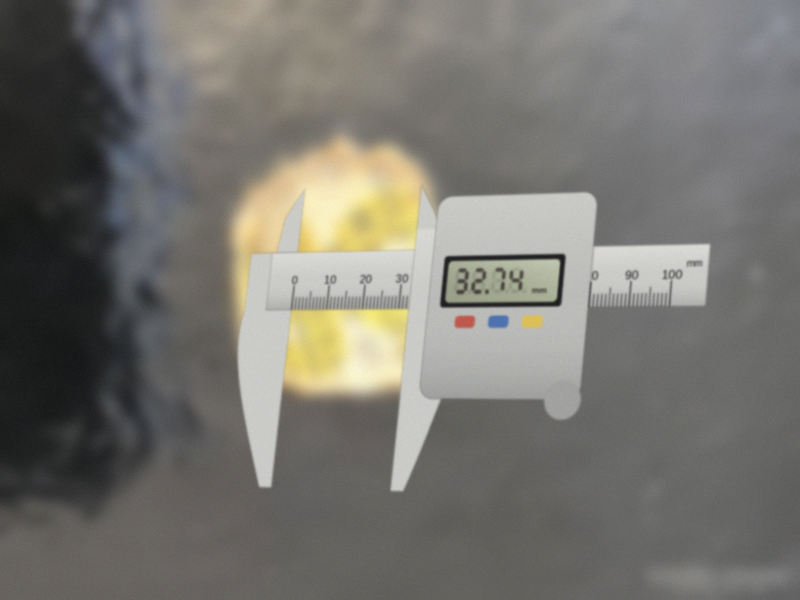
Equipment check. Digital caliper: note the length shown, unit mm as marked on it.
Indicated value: 32.74 mm
